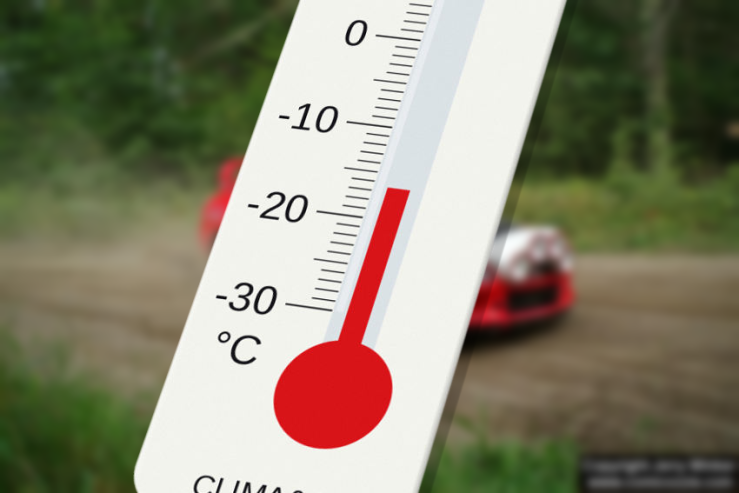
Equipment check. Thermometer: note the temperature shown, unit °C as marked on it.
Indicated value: -16.5 °C
